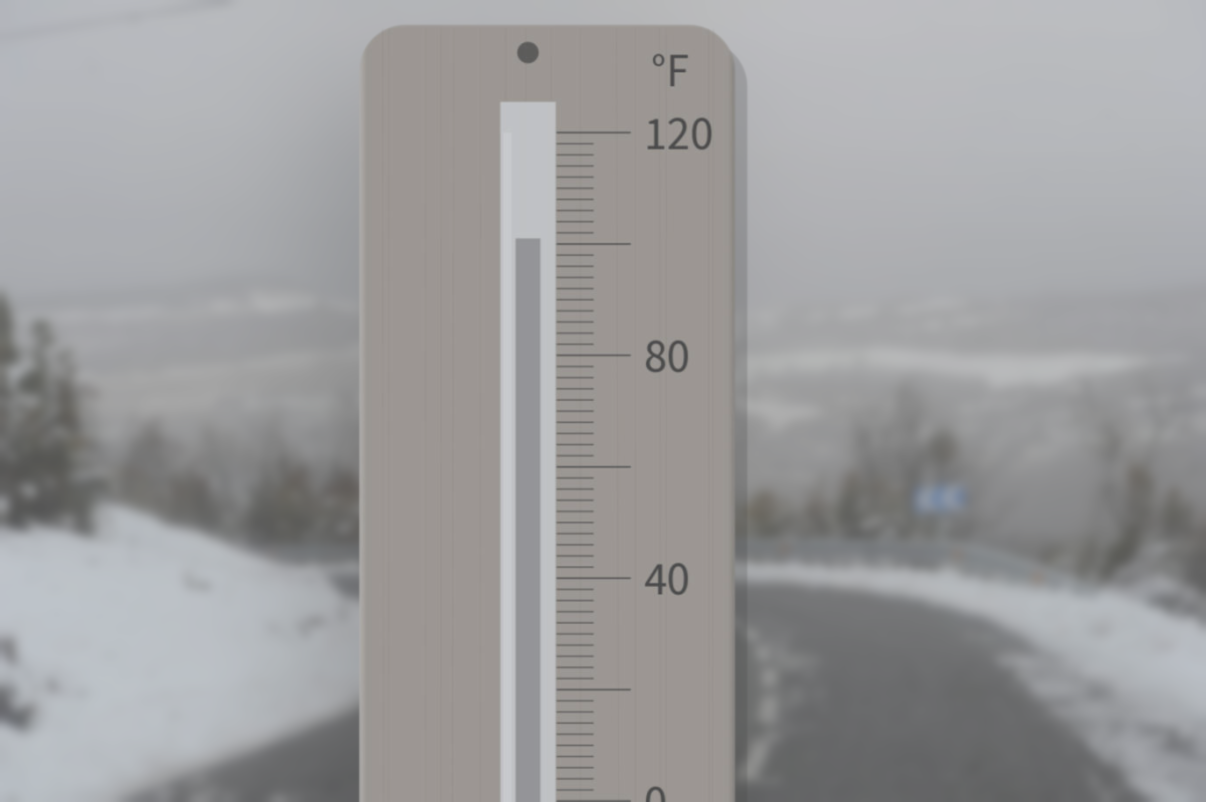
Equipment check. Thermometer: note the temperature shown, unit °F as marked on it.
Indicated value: 101 °F
